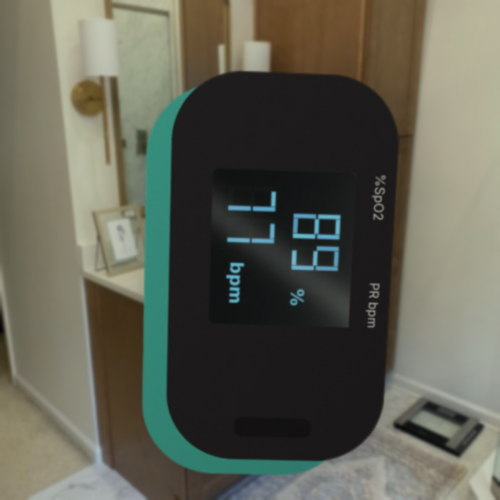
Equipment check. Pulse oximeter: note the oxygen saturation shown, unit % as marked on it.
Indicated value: 89 %
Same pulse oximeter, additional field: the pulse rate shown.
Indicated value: 77 bpm
